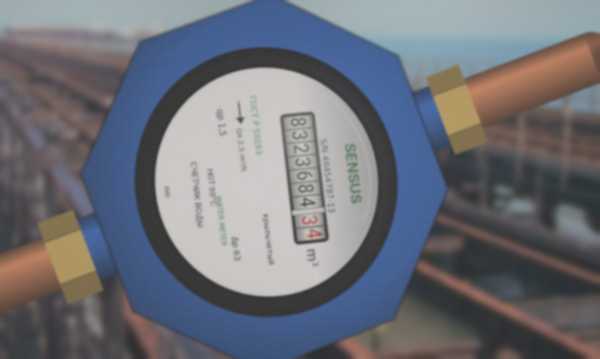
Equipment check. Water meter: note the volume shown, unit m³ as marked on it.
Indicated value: 8323684.34 m³
